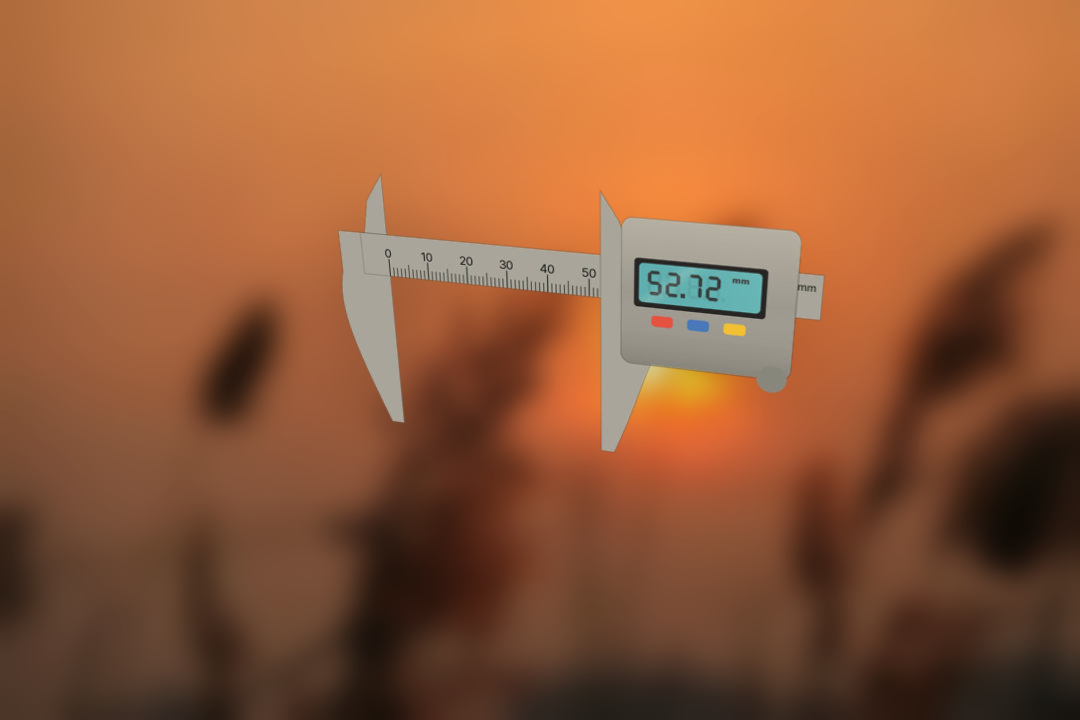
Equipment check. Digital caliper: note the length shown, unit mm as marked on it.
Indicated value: 52.72 mm
